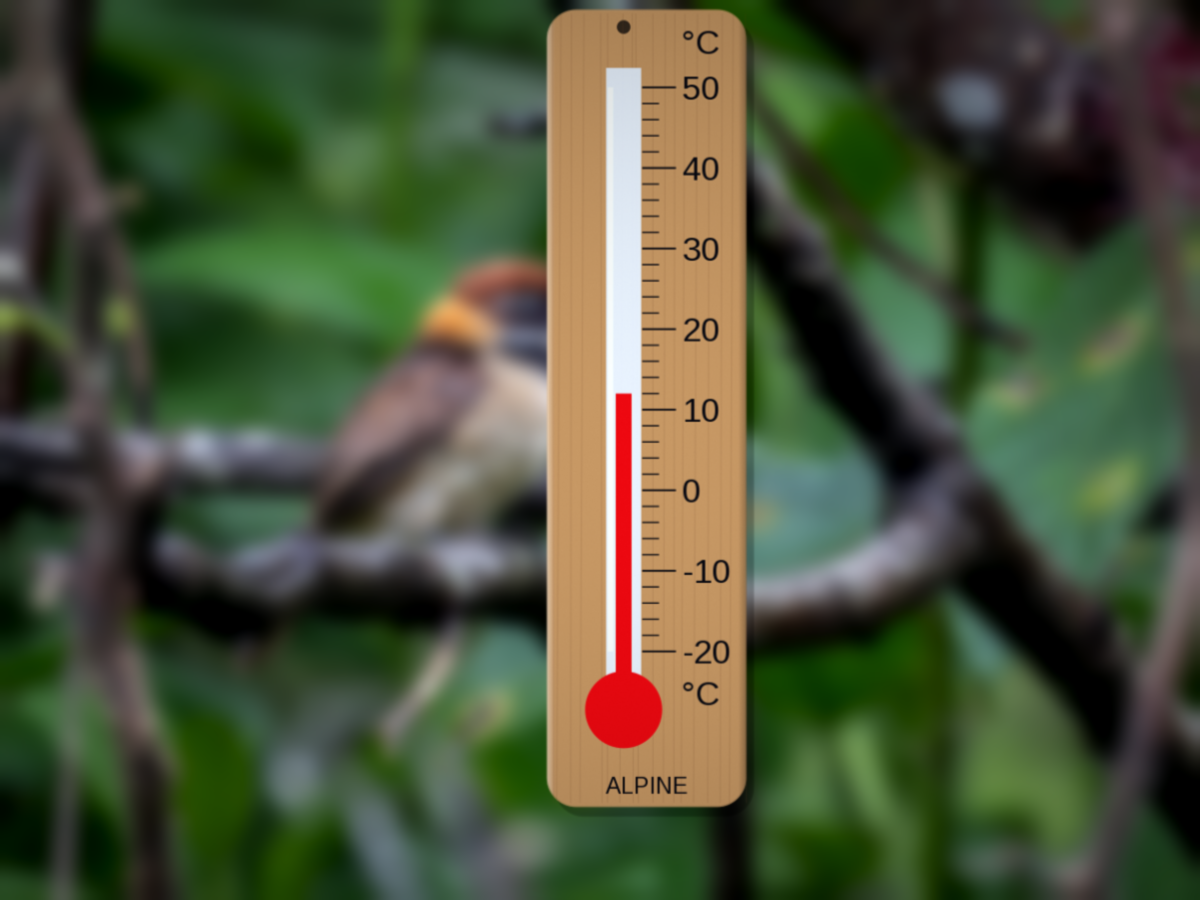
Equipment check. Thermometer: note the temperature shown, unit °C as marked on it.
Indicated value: 12 °C
